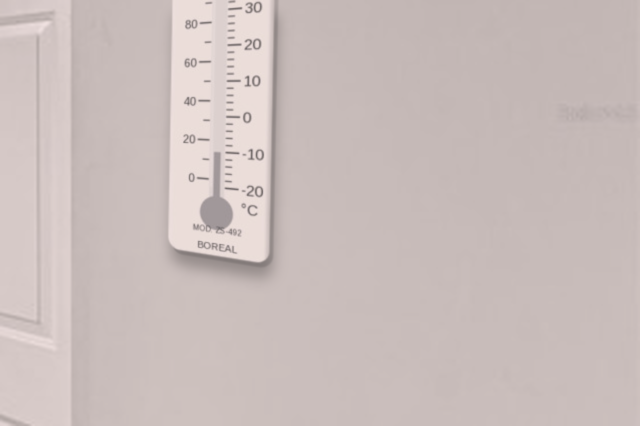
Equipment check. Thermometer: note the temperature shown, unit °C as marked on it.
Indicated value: -10 °C
